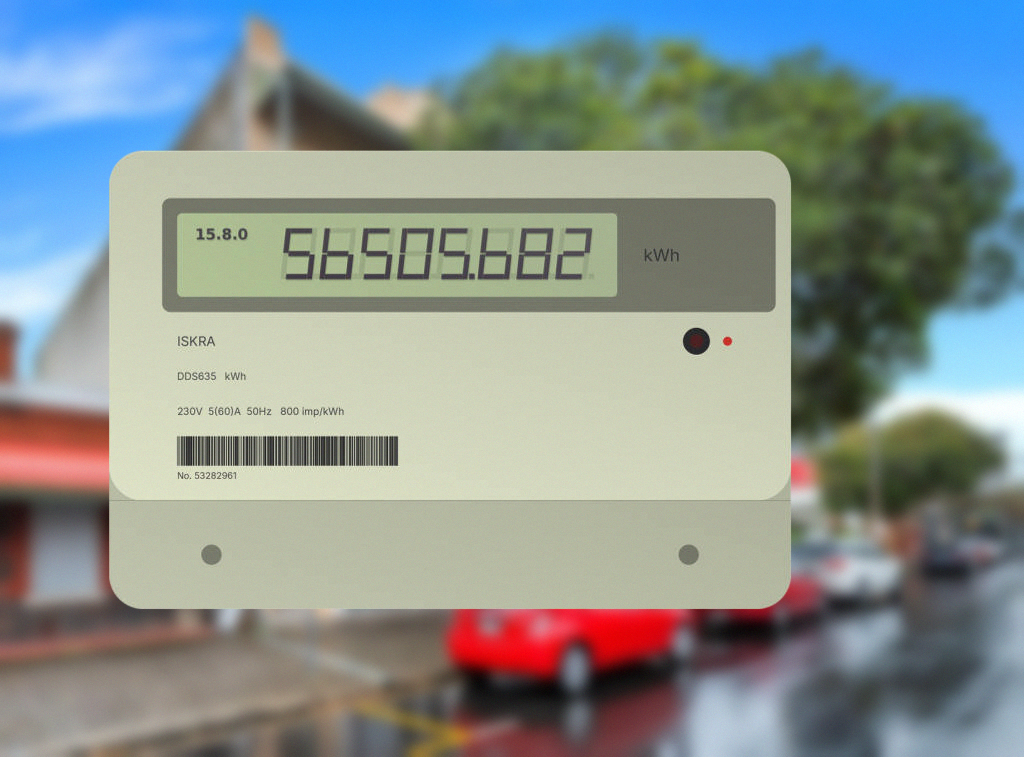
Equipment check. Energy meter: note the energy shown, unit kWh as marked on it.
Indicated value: 56505.682 kWh
